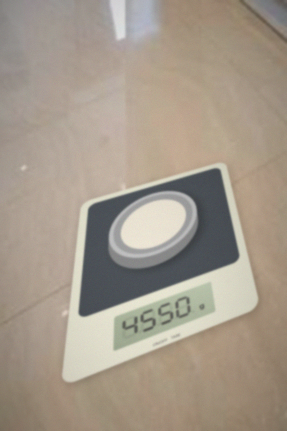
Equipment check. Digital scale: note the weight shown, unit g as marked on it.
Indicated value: 4550 g
